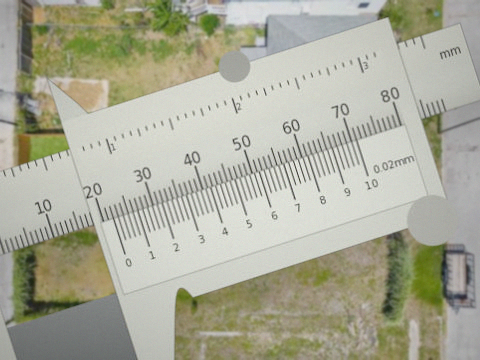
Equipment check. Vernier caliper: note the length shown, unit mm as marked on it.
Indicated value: 22.0 mm
